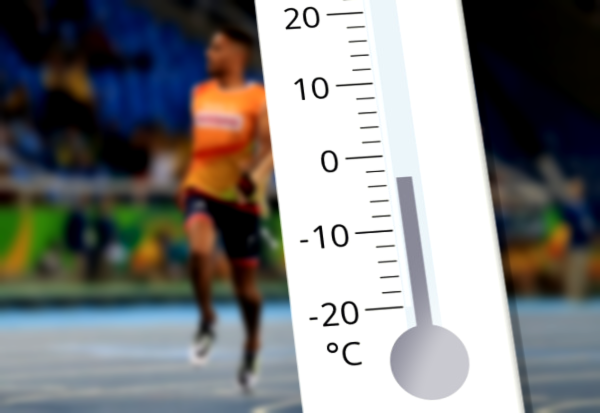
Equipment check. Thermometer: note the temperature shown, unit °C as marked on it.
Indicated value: -3 °C
